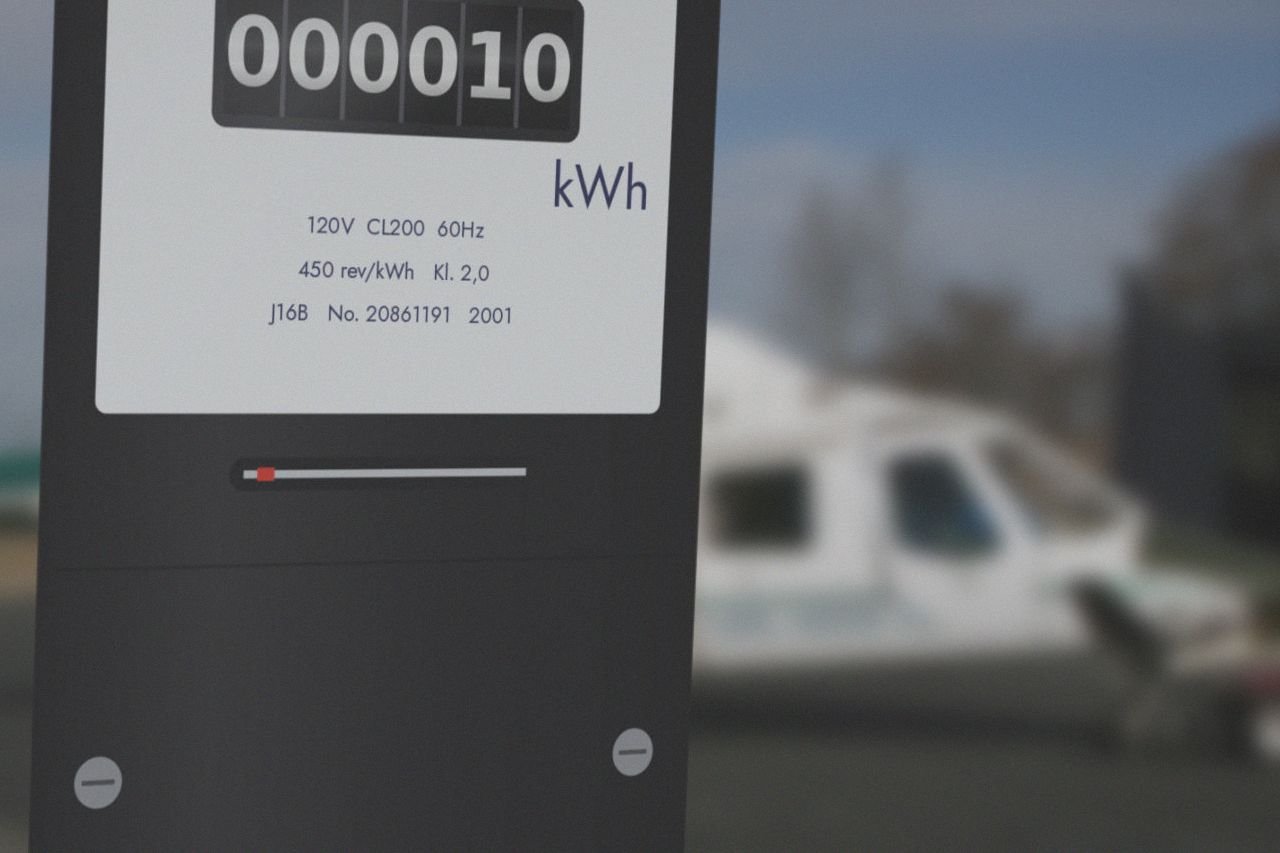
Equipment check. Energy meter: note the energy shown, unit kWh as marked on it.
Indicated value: 10 kWh
